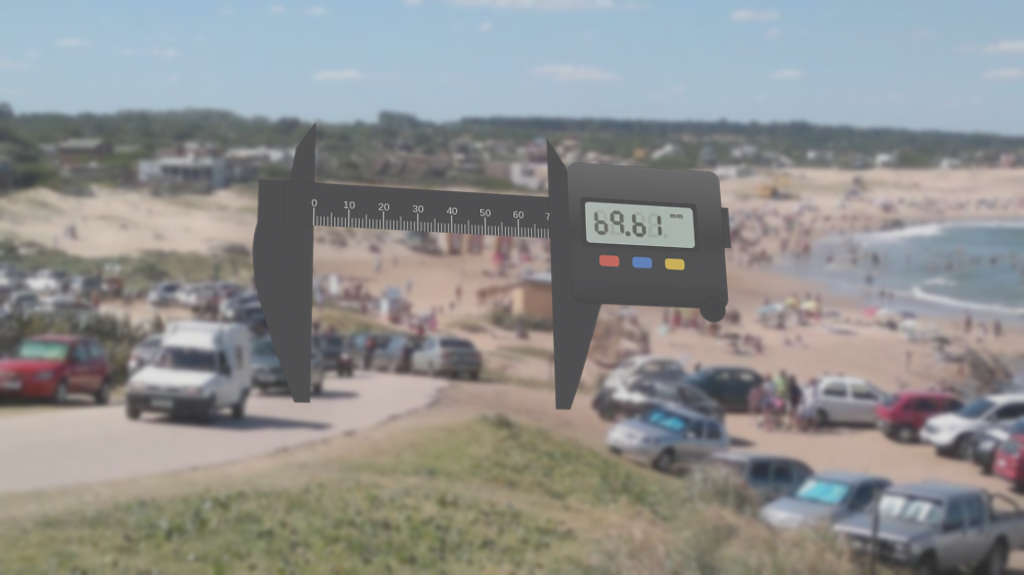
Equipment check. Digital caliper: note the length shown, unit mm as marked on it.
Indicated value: 69.61 mm
